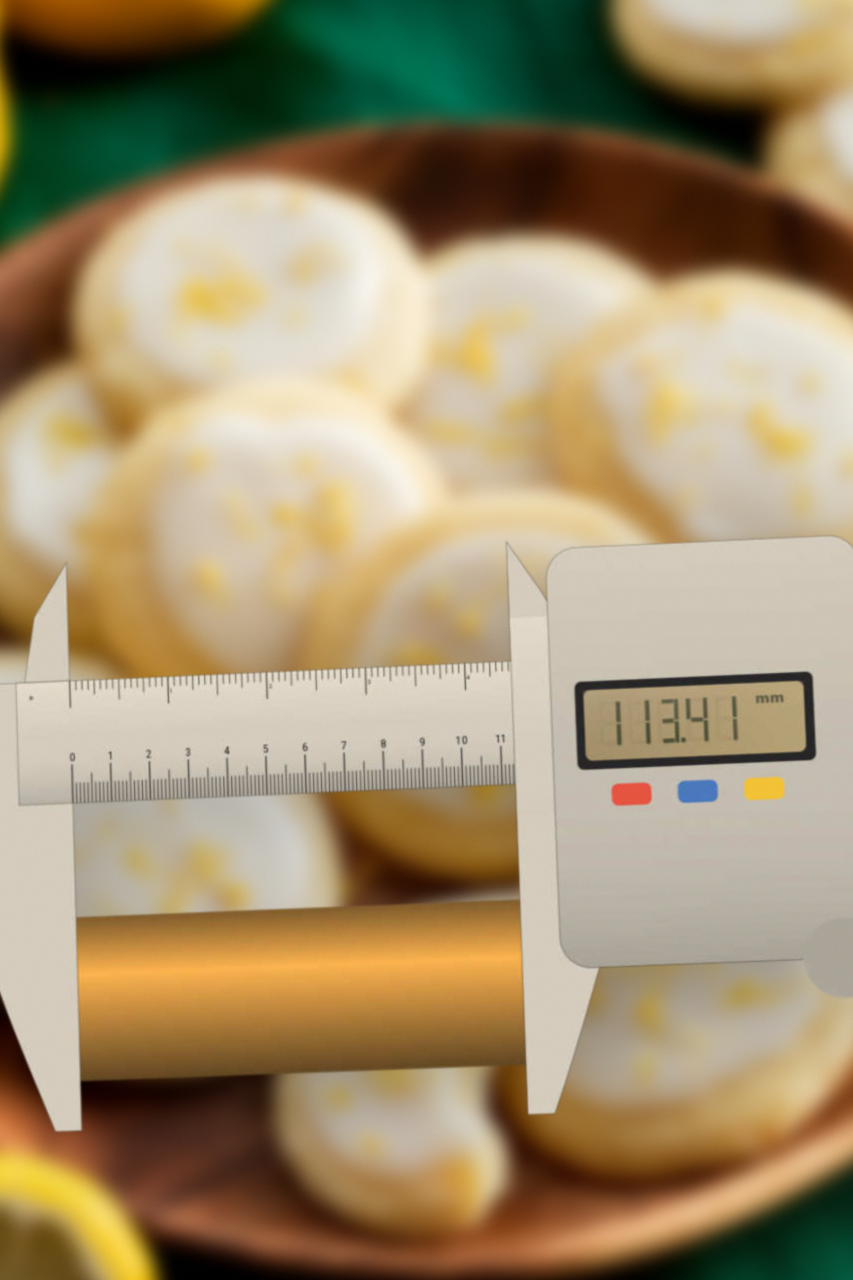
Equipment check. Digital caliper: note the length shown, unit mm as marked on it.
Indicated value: 113.41 mm
